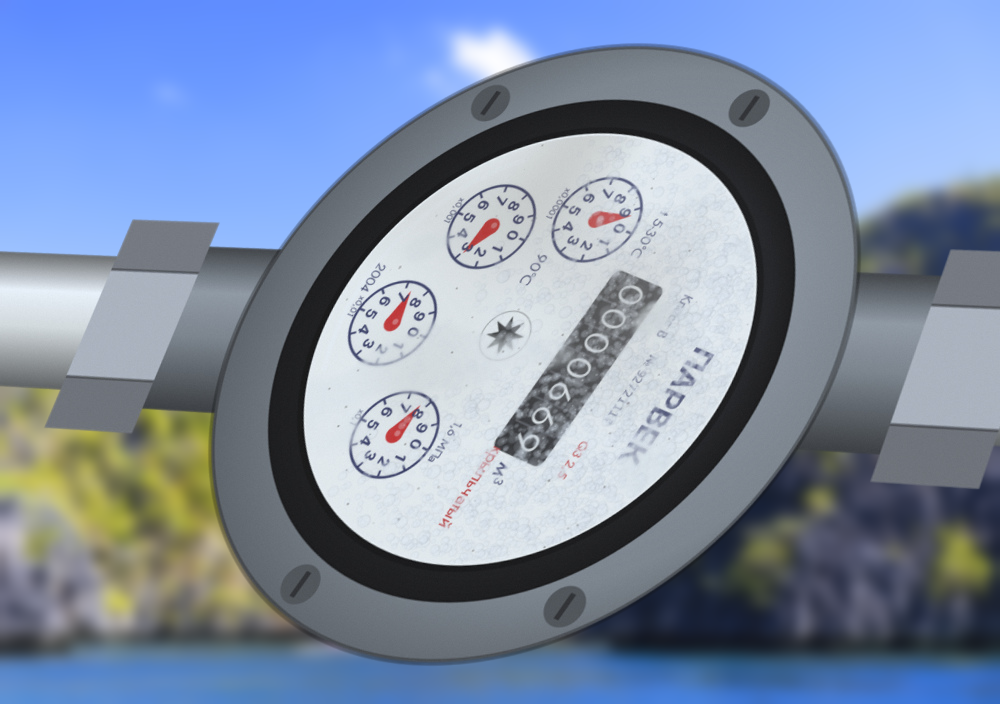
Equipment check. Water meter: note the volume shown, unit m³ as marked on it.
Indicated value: 669.7729 m³
